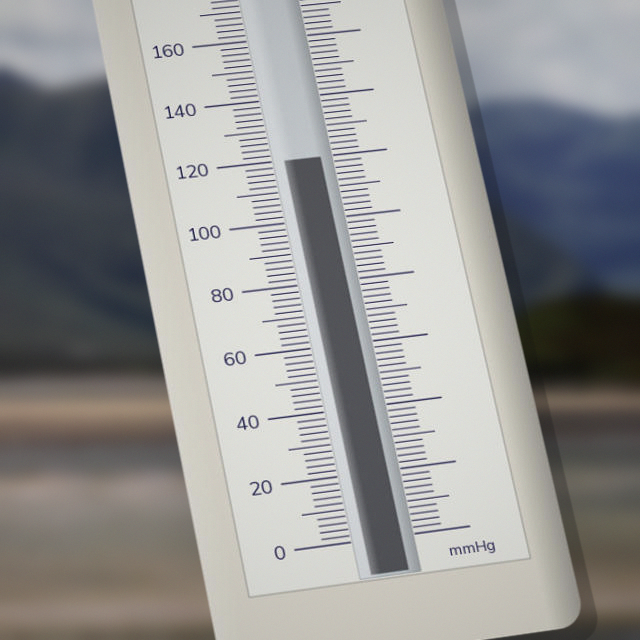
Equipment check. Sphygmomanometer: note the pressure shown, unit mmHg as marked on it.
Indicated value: 120 mmHg
